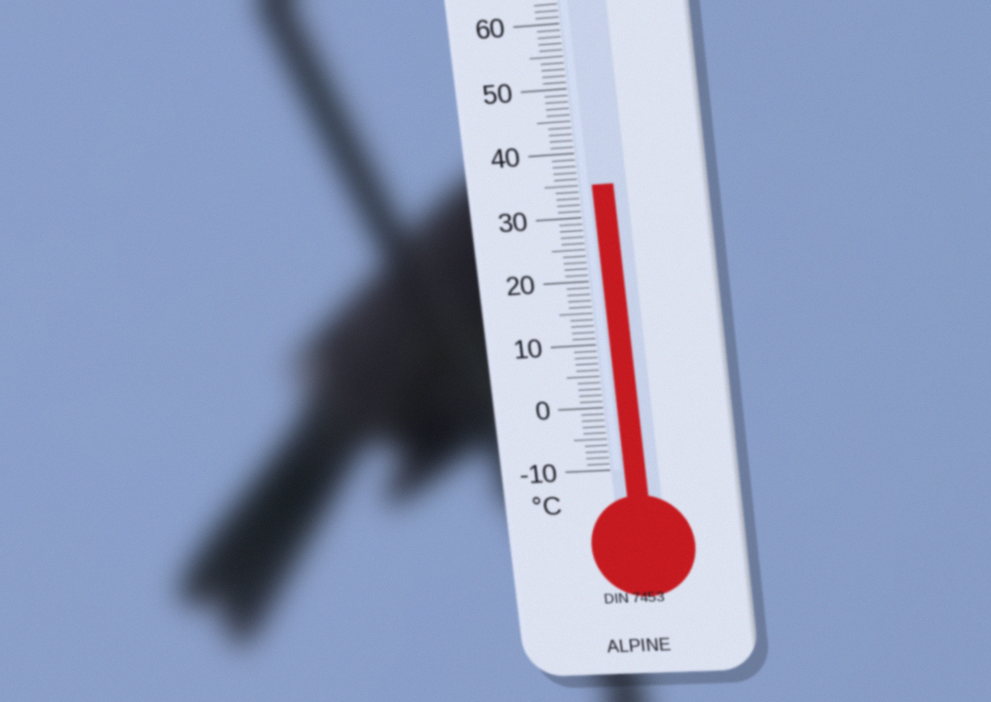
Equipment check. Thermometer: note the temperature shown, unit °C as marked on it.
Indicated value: 35 °C
